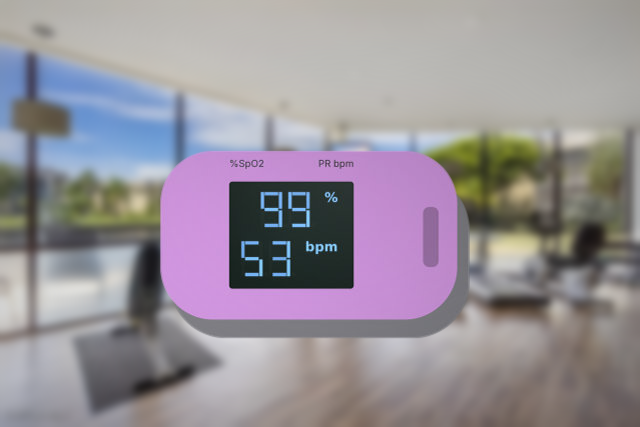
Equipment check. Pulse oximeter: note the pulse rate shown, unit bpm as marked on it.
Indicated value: 53 bpm
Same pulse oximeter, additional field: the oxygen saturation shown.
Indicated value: 99 %
